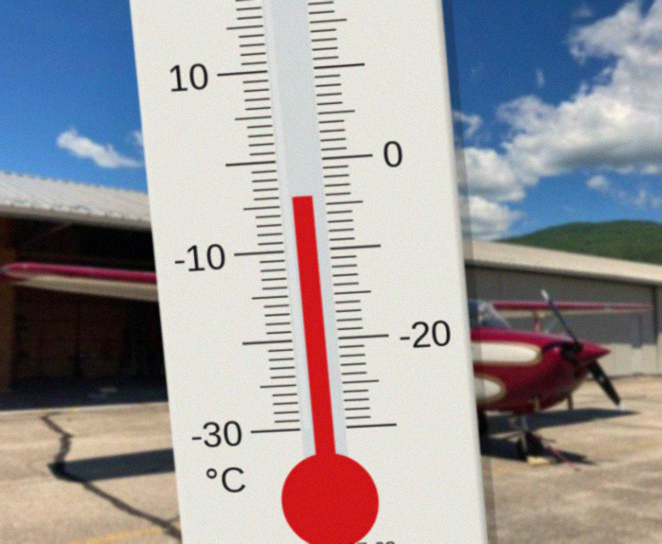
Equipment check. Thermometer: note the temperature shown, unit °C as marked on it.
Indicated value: -4 °C
